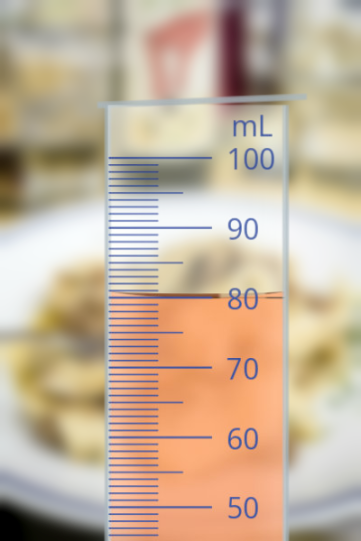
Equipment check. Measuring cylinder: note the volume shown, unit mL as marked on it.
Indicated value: 80 mL
